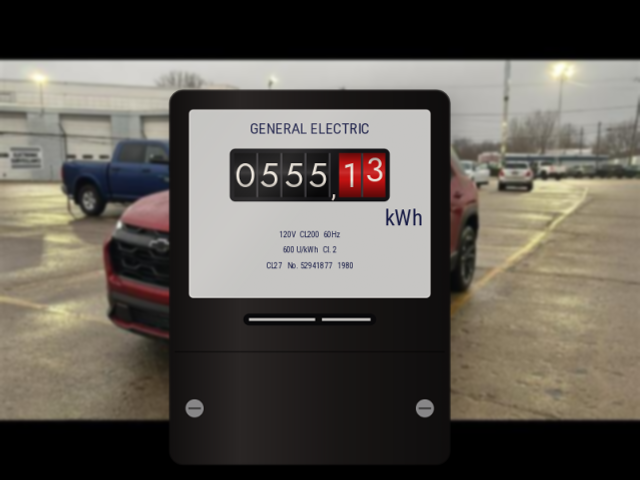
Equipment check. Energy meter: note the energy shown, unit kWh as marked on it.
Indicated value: 555.13 kWh
